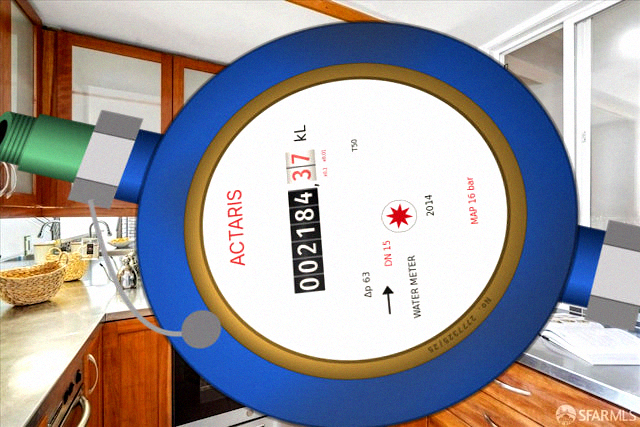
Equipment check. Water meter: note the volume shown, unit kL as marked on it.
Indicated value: 2184.37 kL
